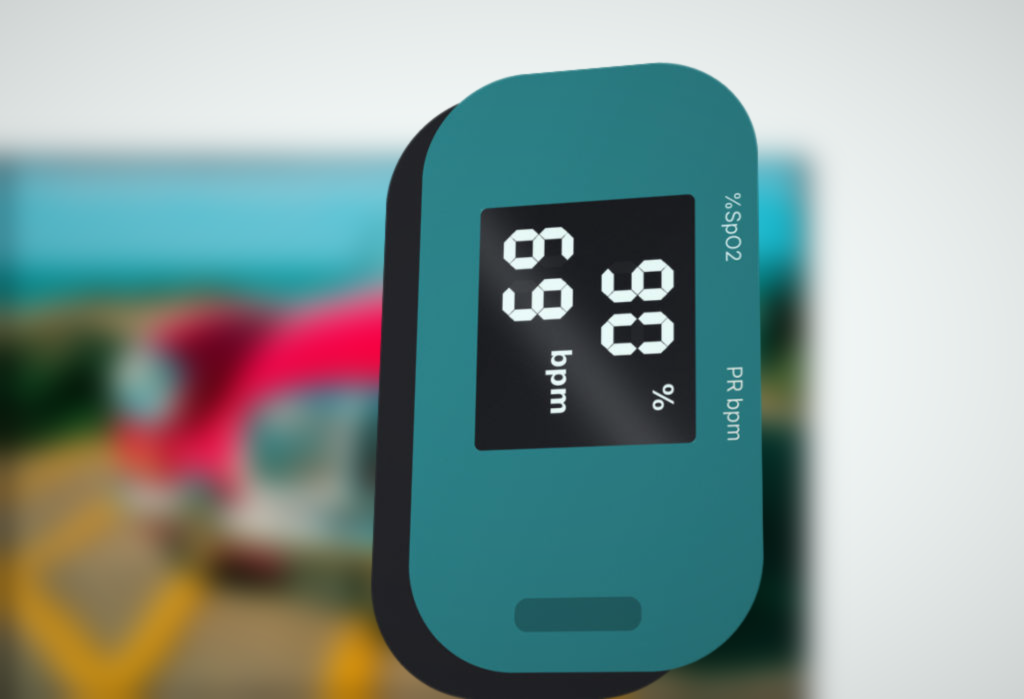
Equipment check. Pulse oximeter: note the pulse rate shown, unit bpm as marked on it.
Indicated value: 69 bpm
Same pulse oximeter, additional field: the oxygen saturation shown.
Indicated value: 90 %
